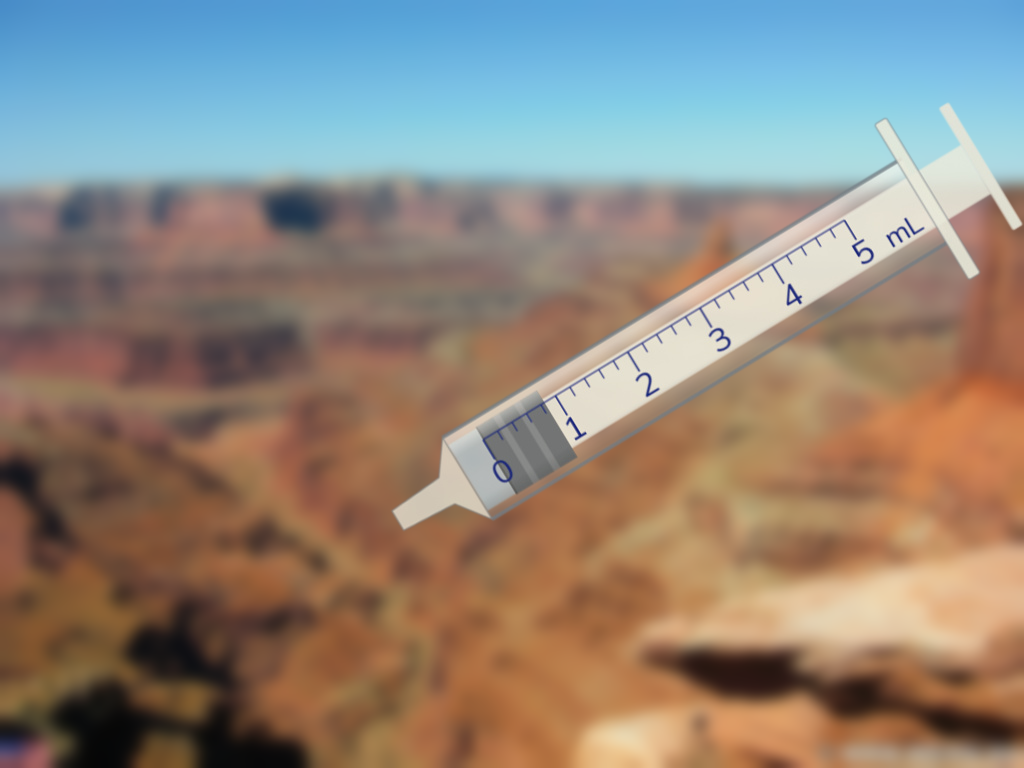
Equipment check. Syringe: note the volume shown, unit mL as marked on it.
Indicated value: 0 mL
